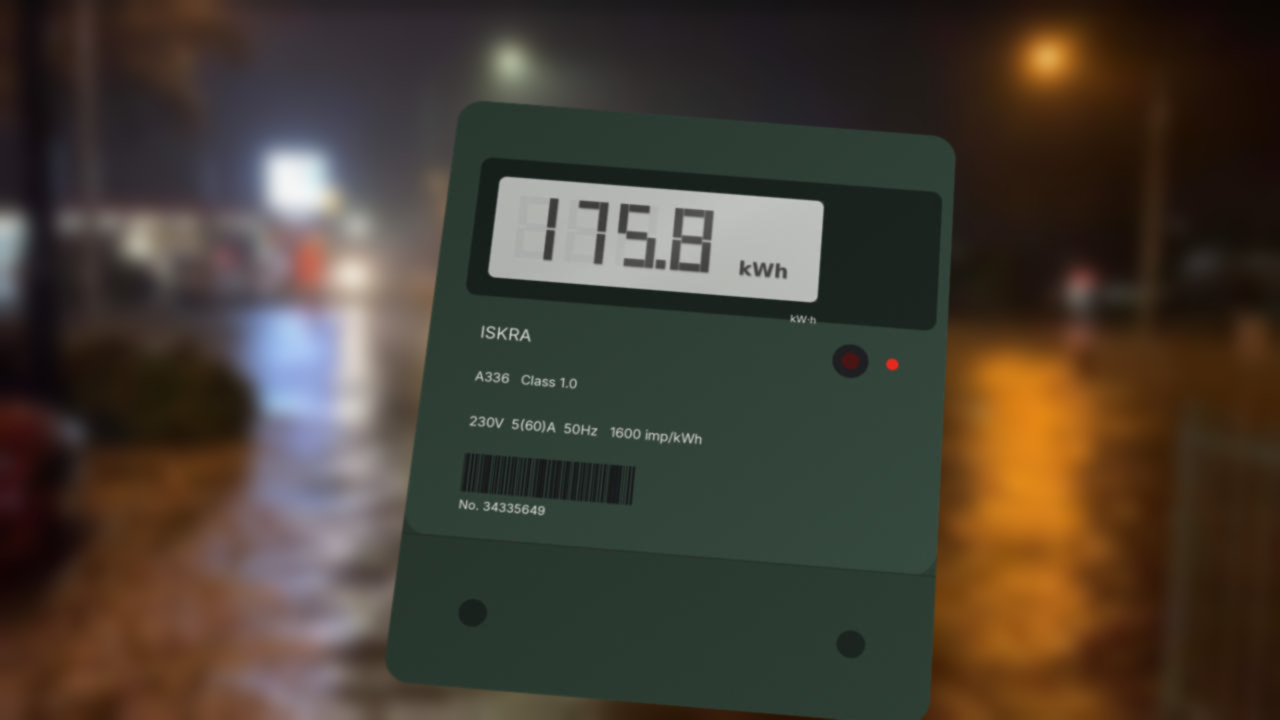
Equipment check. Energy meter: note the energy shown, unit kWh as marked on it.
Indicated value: 175.8 kWh
